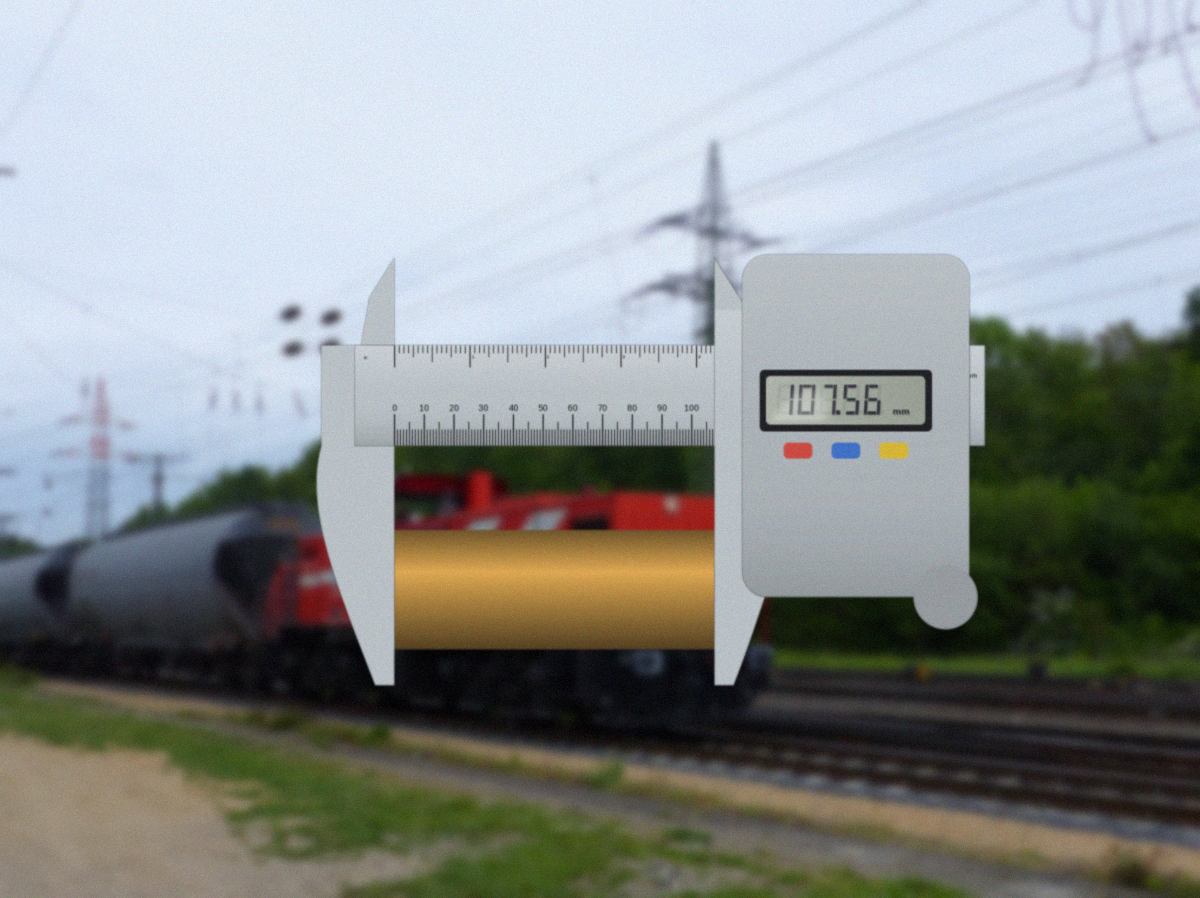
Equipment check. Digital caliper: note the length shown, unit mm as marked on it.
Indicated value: 107.56 mm
